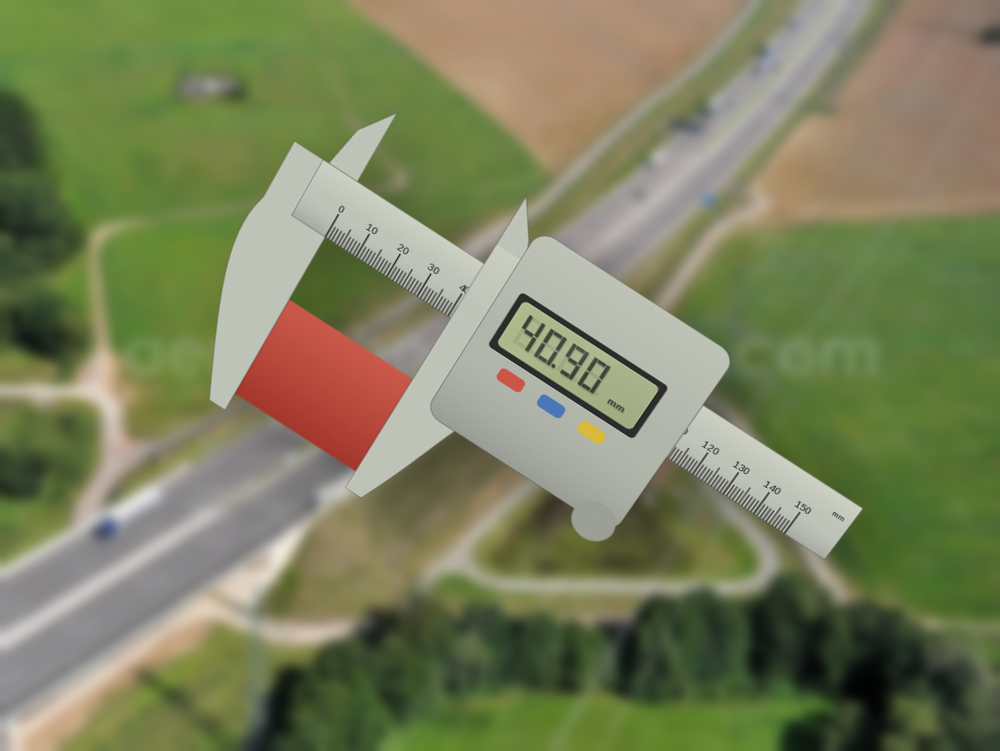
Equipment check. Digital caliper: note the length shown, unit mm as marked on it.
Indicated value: 40.90 mm
